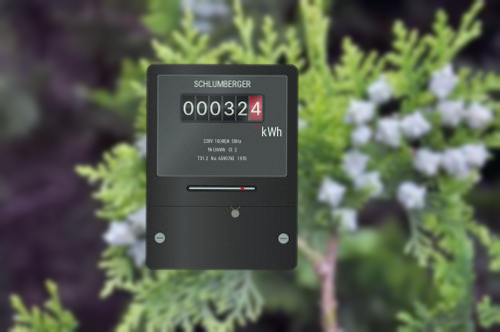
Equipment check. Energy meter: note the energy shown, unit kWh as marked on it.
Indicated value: 32.4 kWh
